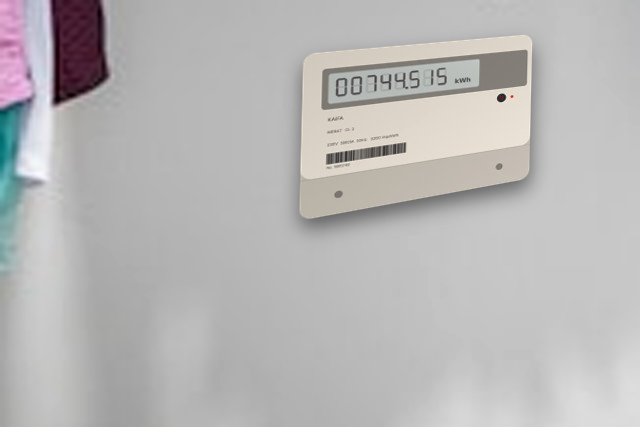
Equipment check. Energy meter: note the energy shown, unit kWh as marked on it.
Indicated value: 744.515 kWh
